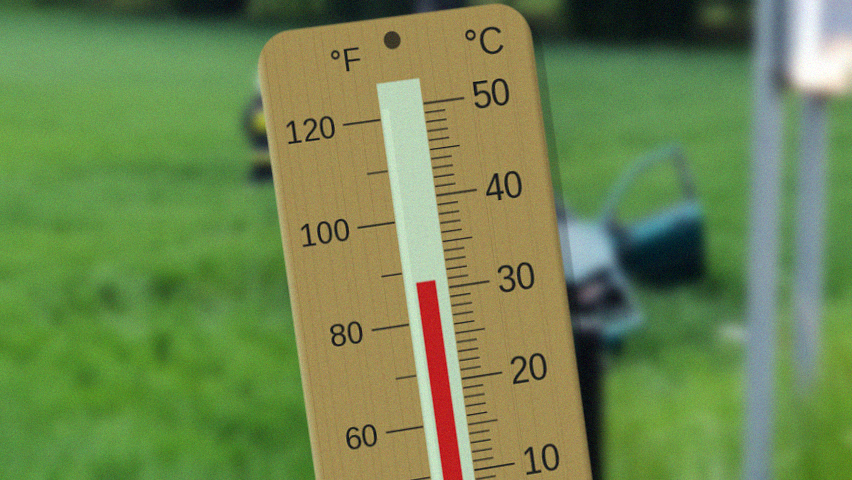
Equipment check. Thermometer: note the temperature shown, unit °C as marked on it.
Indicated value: 31 °C
